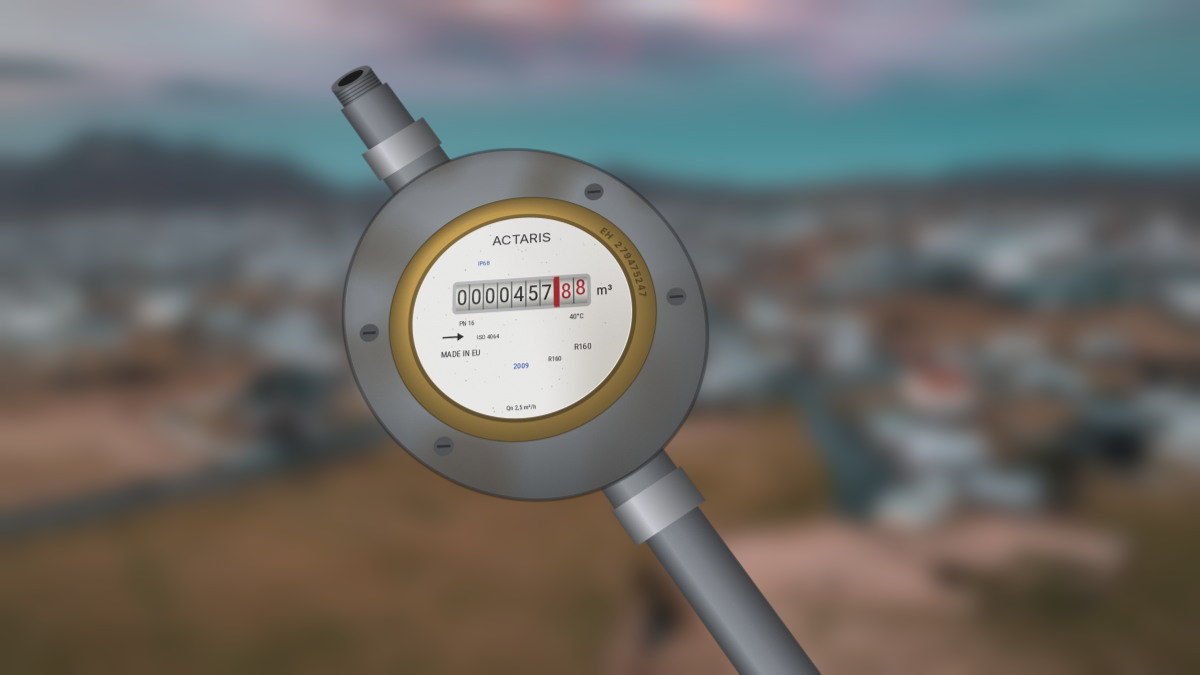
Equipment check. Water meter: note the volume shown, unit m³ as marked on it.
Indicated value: 457.88 m³
